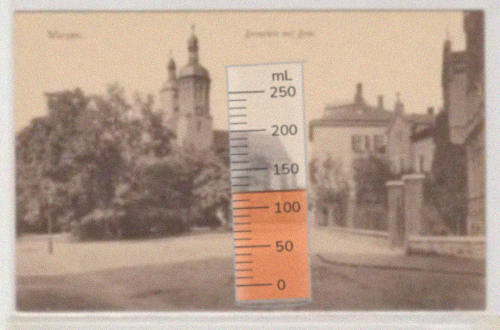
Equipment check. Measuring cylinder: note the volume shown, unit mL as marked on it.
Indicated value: 120 mL
